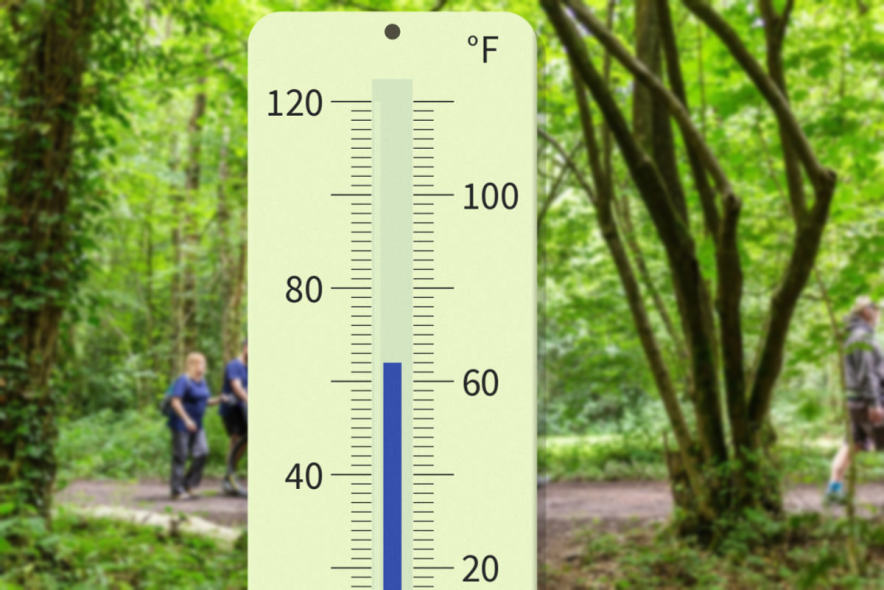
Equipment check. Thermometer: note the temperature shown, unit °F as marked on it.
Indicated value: 64 °F
